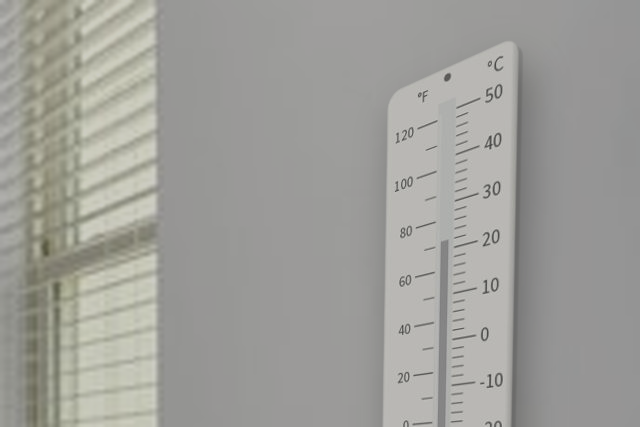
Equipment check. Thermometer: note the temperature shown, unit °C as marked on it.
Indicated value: 22 °C
